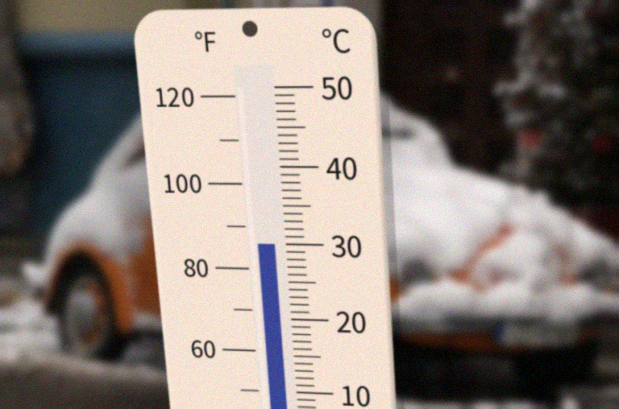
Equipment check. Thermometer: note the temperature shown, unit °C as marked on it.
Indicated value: 30 °C
